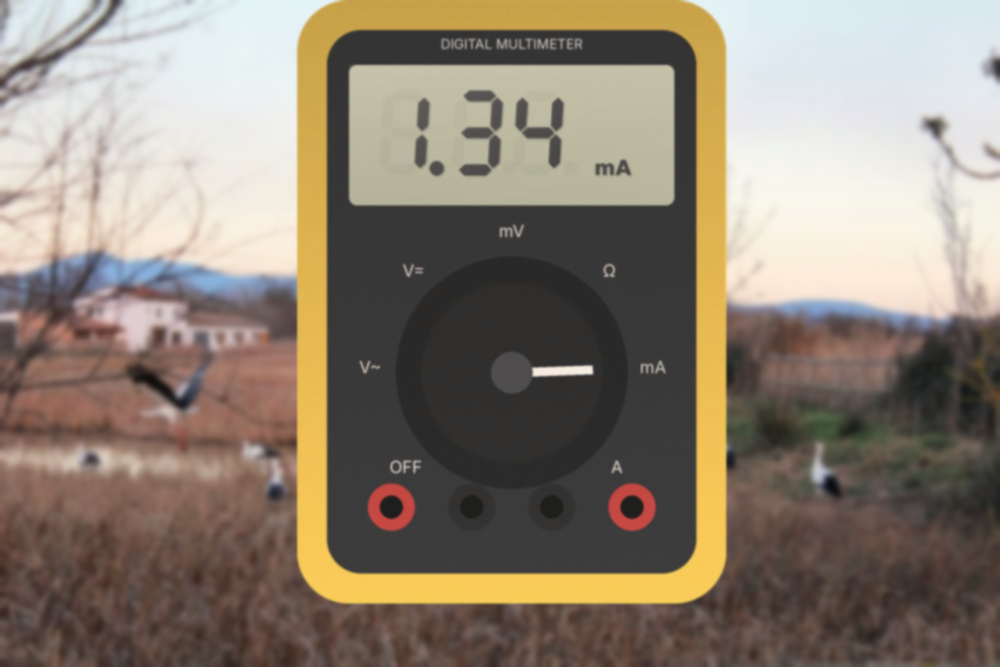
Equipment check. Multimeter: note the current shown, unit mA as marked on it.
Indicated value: 1.34 mA
